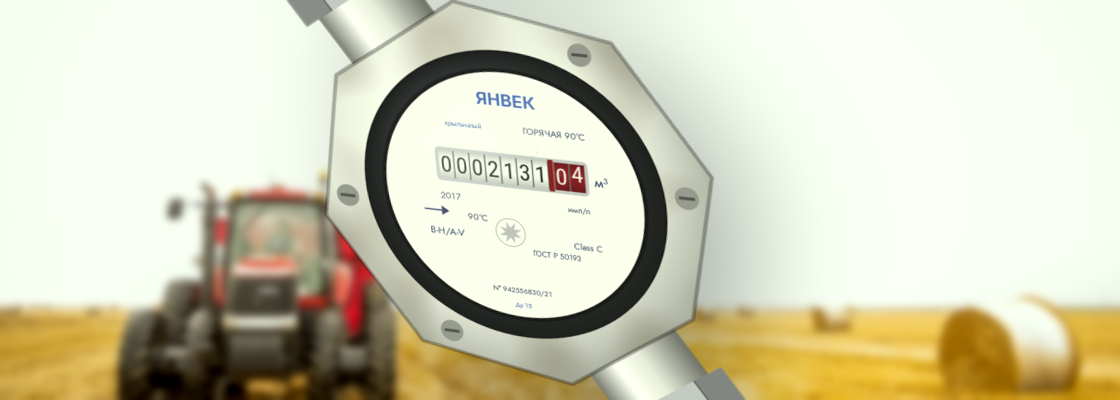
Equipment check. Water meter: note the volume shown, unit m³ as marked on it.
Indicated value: 2131.04 m³
